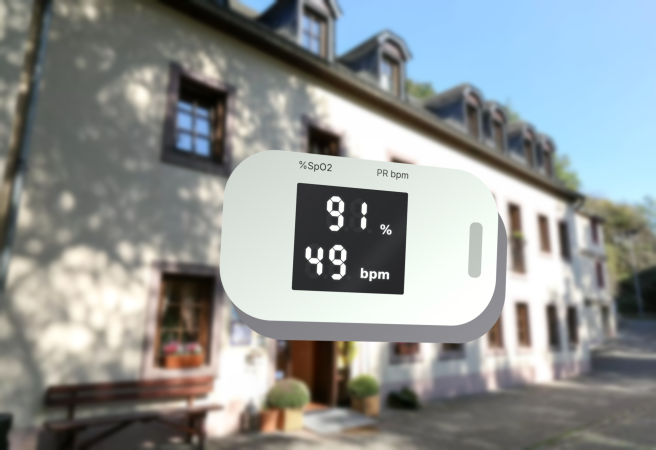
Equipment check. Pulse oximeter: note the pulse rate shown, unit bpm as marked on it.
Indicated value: 49 bpm
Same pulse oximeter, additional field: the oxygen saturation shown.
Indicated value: 91 %
